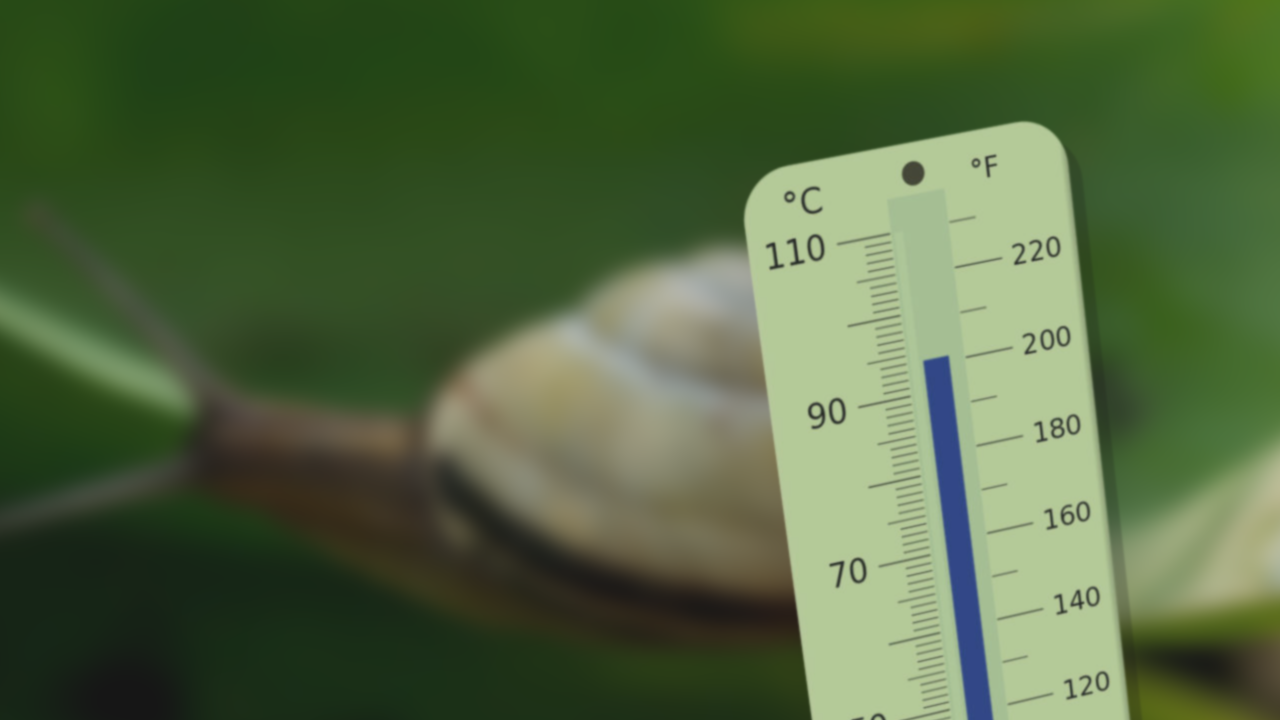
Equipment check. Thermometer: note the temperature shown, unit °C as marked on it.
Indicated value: 94 °C
